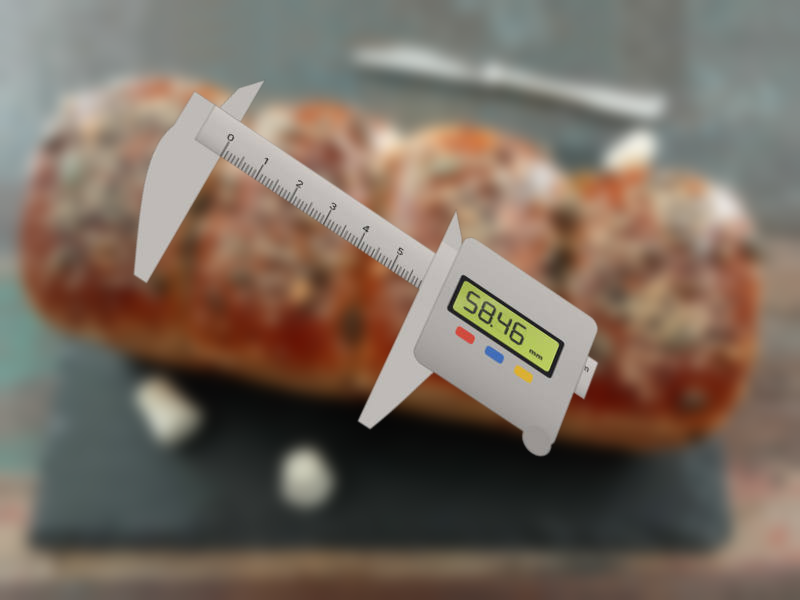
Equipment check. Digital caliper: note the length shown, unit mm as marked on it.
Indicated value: 58.46 mm
